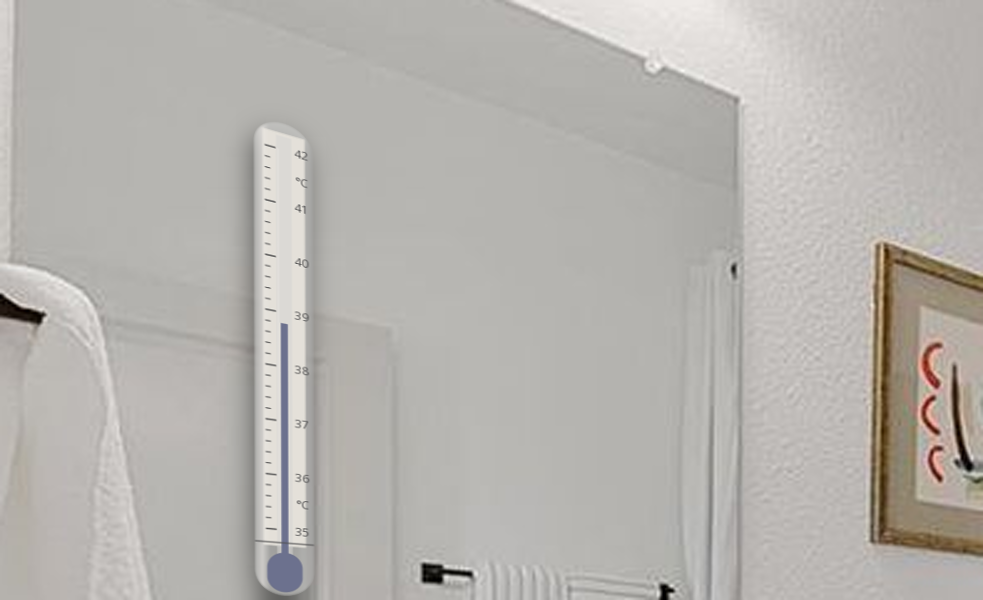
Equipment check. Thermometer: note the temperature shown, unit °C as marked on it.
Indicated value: 38.8 °C
